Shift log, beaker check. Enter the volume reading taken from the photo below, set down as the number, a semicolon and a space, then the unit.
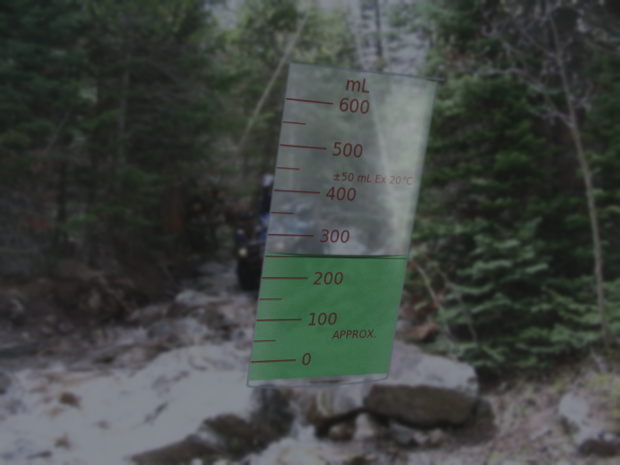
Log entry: 250; mL
